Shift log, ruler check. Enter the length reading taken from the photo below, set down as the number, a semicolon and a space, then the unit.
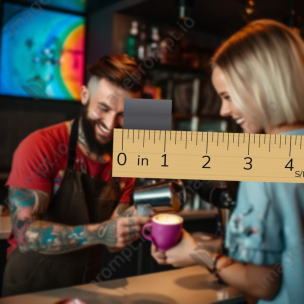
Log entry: 1.125; in
